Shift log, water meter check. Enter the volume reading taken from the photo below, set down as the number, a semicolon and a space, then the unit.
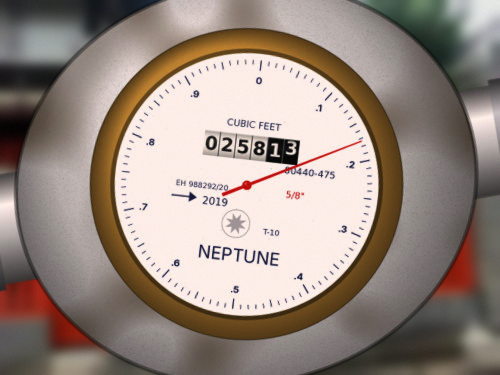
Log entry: 25813.17; ft³
